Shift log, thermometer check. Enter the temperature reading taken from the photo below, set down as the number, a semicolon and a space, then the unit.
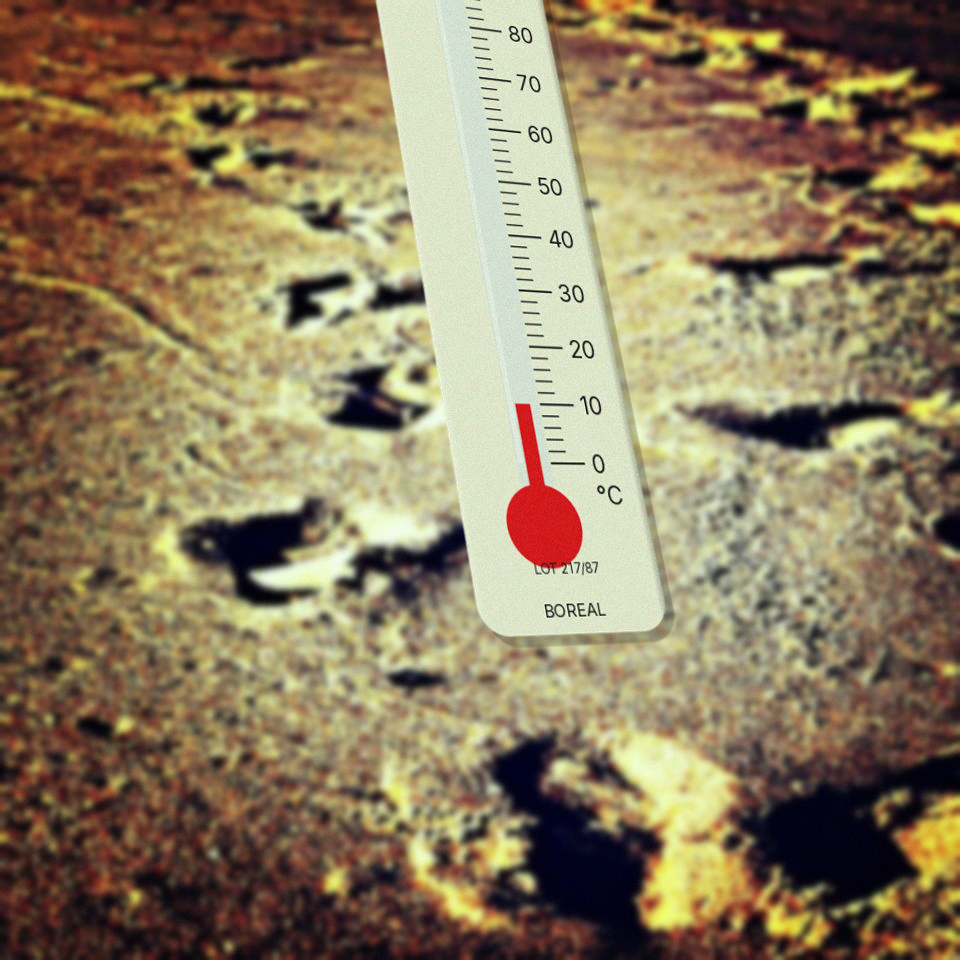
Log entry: 10; °C
